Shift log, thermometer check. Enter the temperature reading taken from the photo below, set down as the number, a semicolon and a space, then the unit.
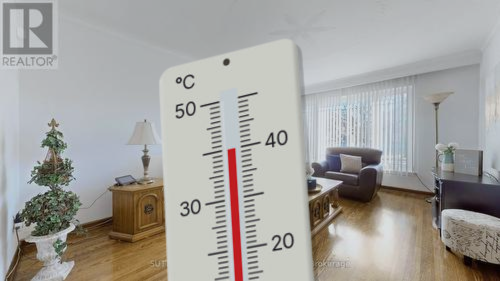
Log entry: 40; °C
